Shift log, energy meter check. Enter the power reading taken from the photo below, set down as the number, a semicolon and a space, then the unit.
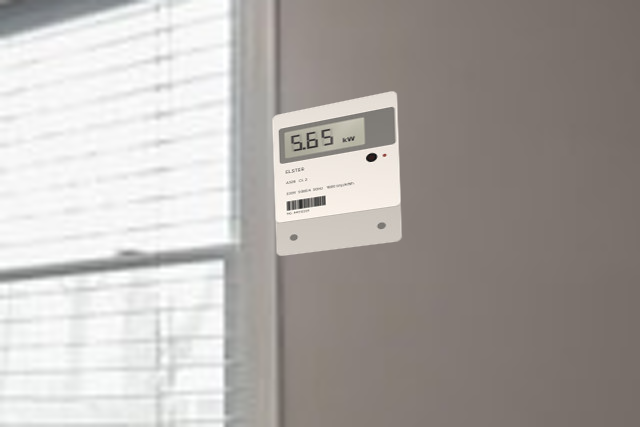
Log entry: 5.65; kW
